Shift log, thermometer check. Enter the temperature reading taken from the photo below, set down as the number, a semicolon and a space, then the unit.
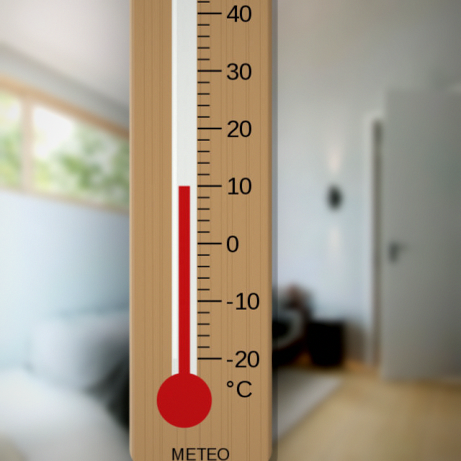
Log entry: 10; °C
